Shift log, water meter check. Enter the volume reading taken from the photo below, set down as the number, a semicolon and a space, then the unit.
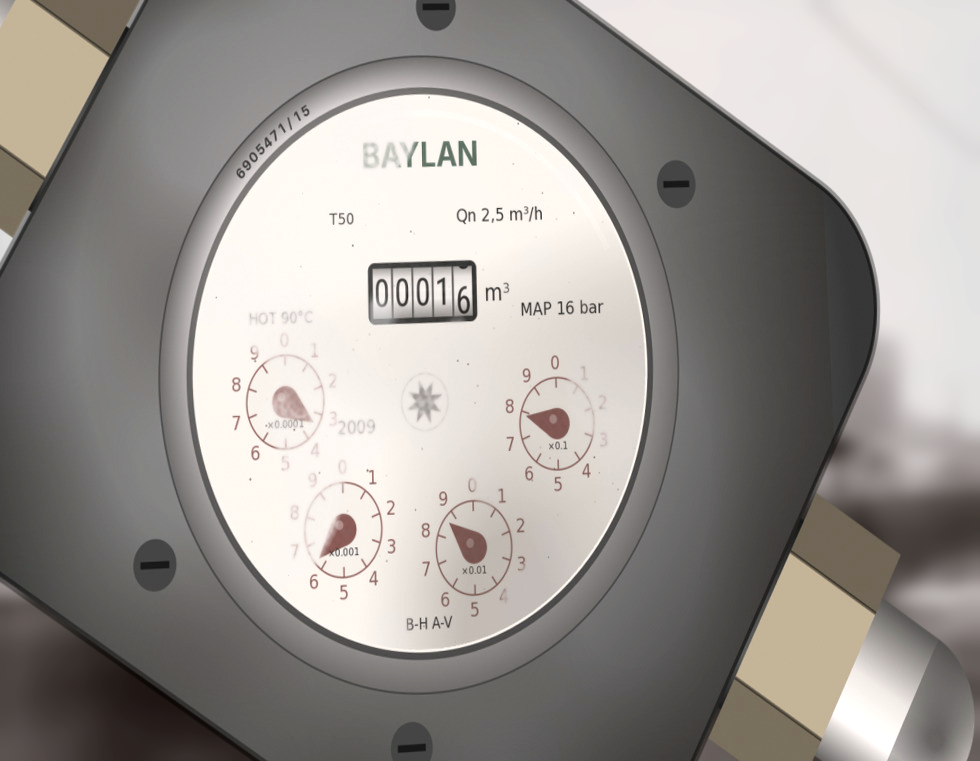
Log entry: 15.7863; m³
